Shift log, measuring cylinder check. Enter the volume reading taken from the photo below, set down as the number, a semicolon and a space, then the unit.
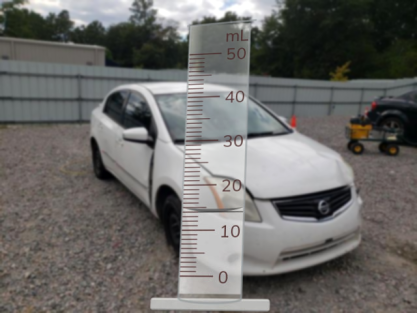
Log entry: 14; mL
